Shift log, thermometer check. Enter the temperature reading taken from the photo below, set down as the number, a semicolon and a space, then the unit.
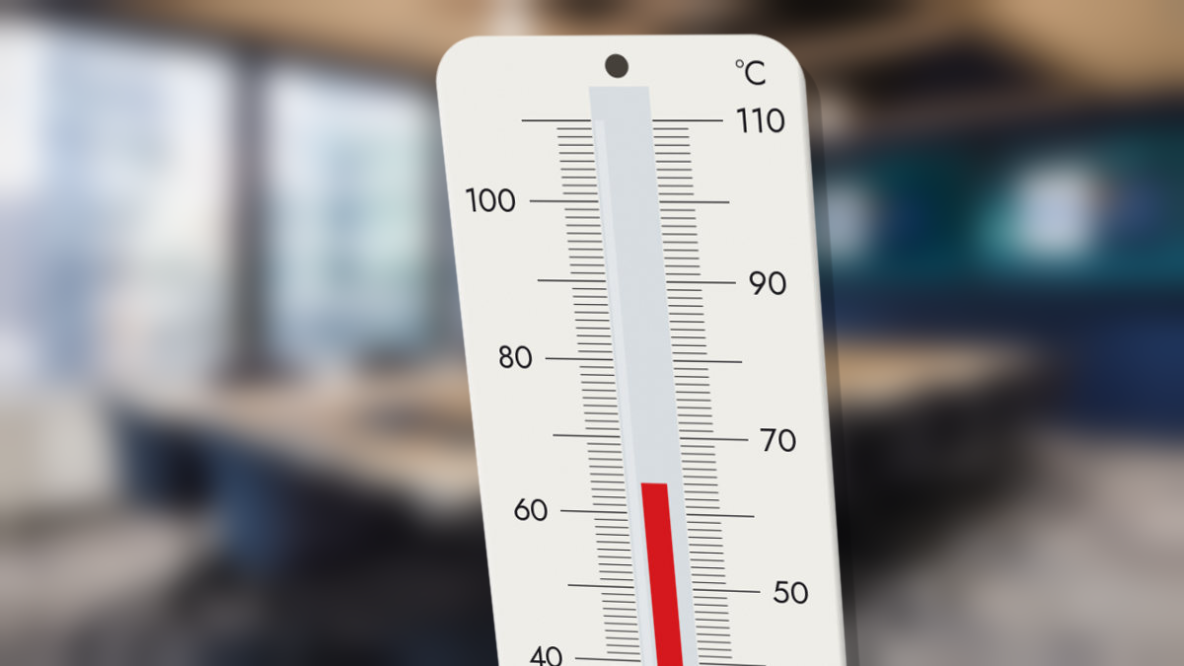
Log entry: 64; °C
